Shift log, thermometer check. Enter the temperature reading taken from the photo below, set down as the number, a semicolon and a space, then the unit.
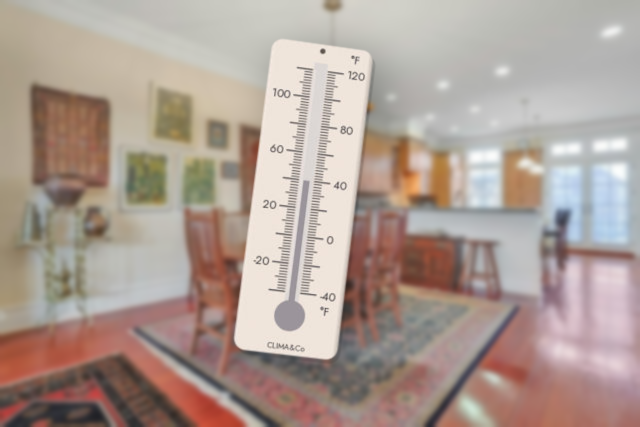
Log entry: 40; °F
